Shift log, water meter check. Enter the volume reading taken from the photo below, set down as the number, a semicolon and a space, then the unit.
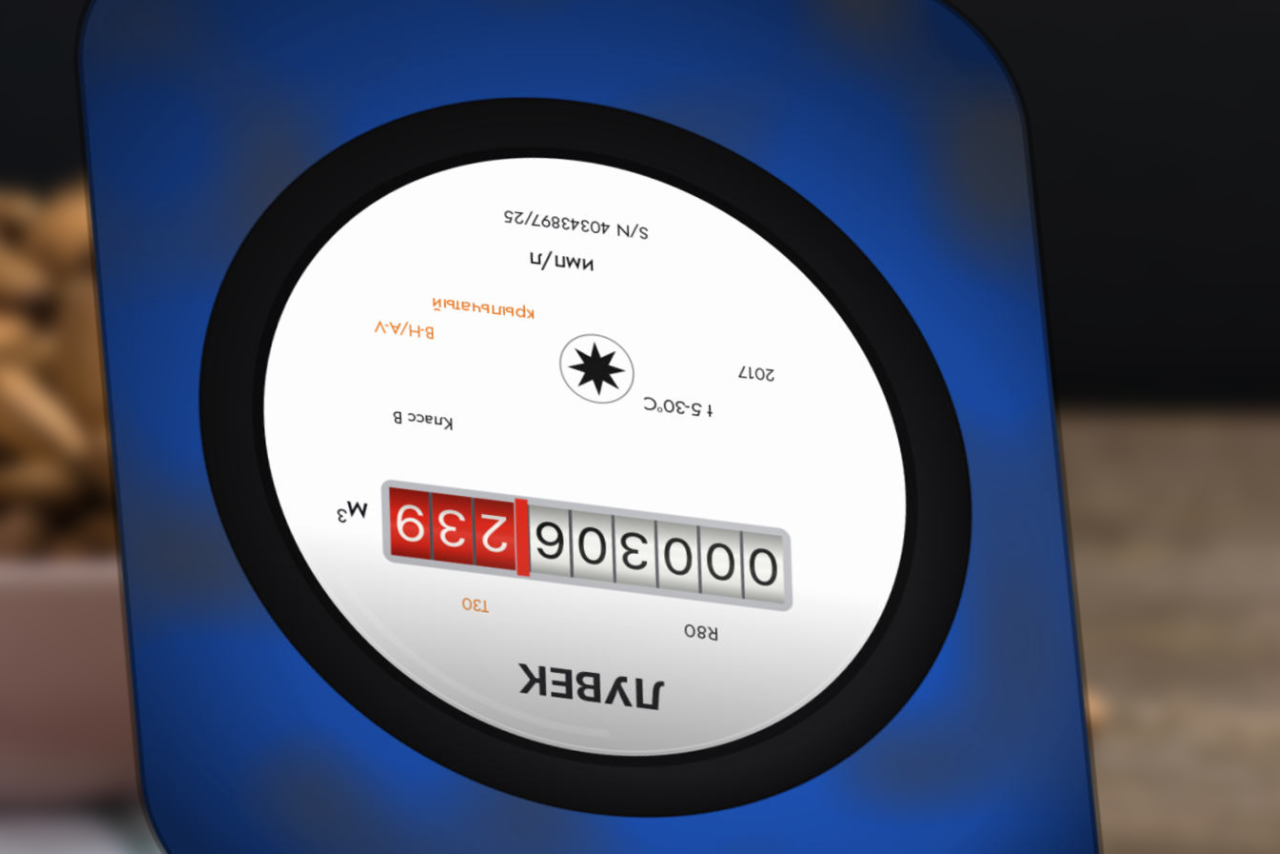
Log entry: 306.239; m³
